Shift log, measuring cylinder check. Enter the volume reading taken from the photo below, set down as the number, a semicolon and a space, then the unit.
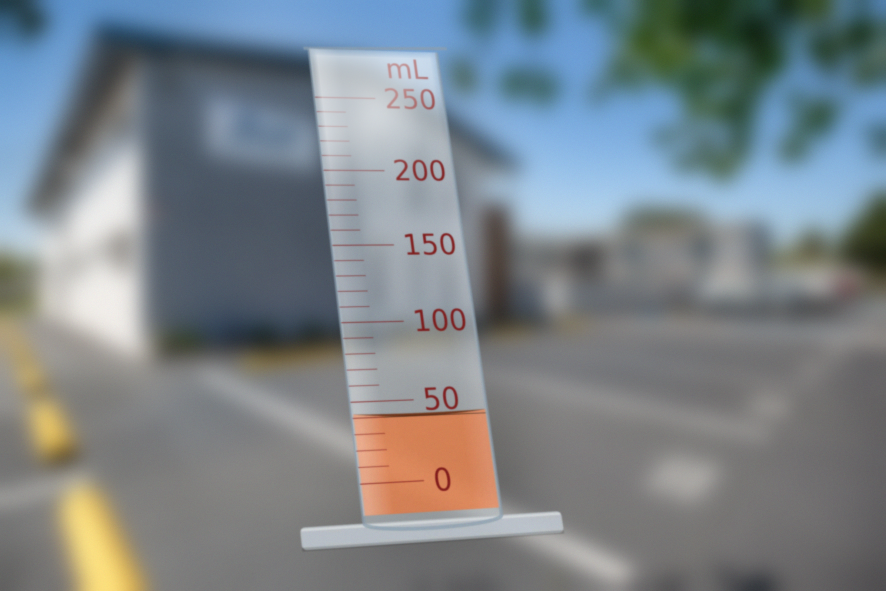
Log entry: 40; mL
